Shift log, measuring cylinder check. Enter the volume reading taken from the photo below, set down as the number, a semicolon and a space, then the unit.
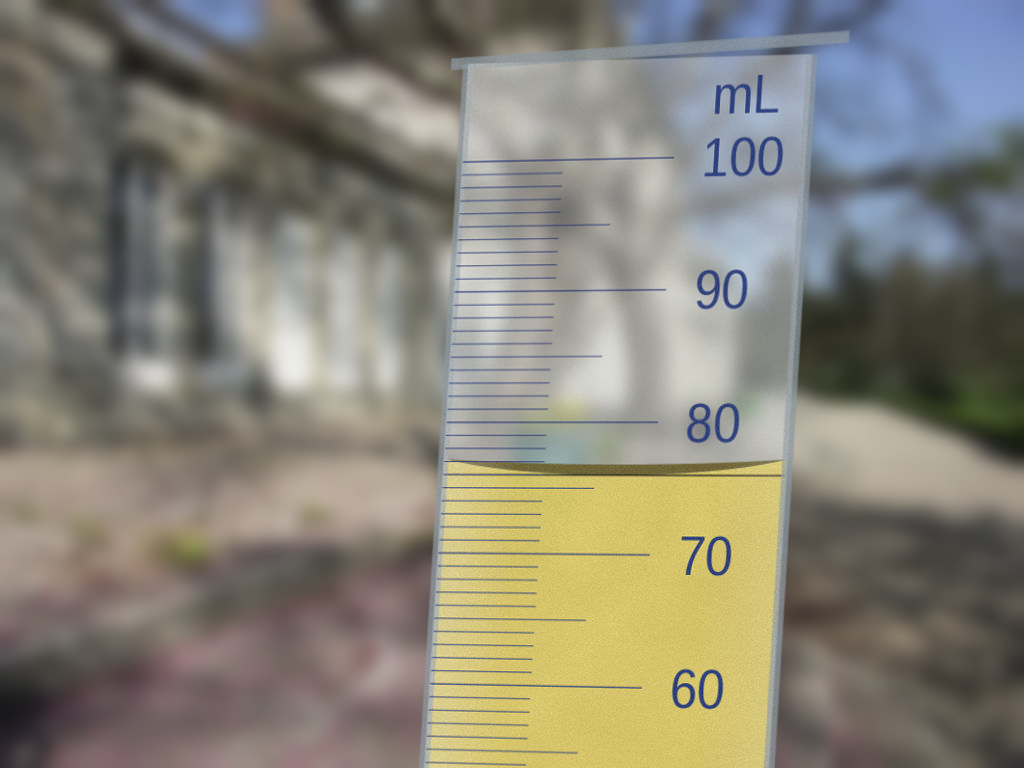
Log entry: 76; mL
